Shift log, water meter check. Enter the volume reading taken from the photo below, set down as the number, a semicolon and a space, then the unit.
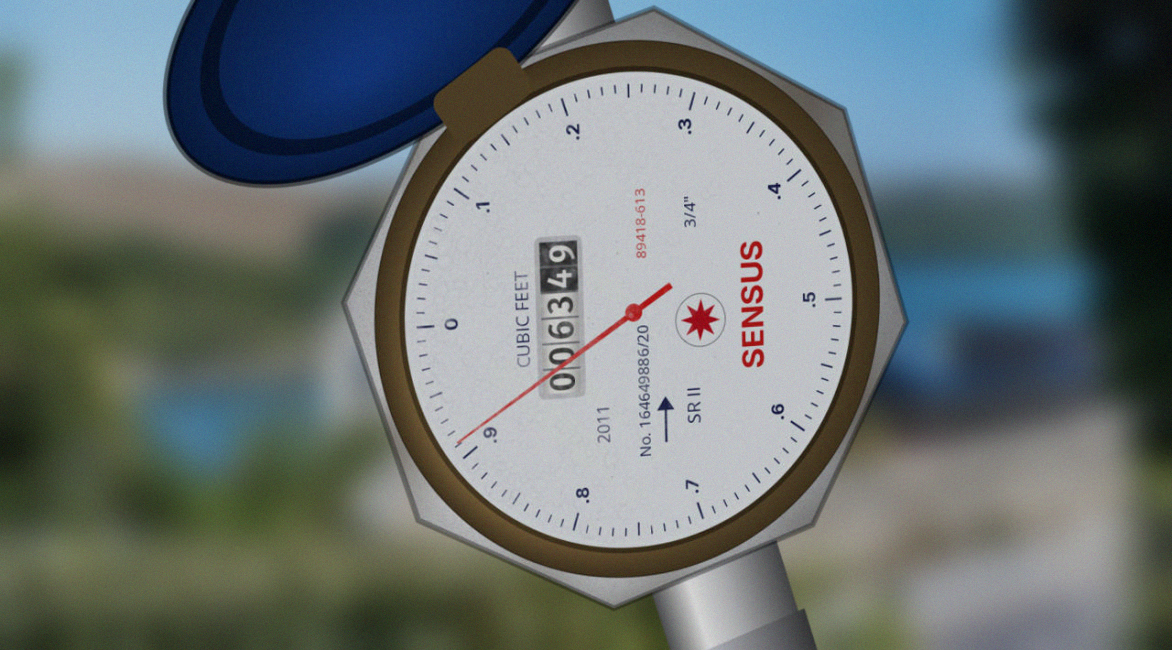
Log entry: 6348.91; ft³
